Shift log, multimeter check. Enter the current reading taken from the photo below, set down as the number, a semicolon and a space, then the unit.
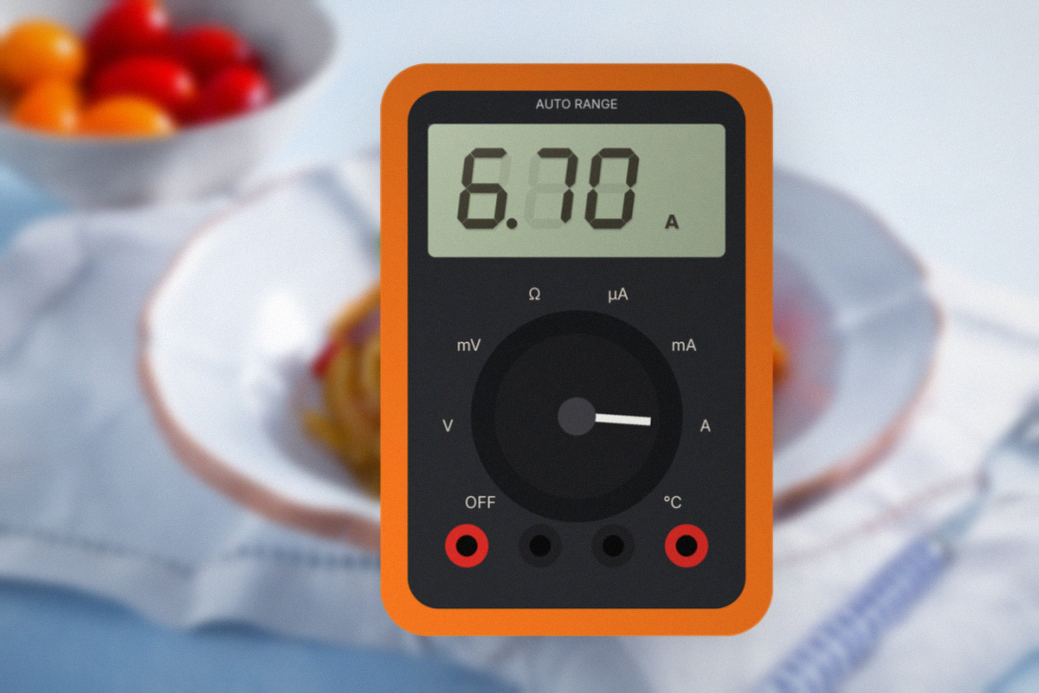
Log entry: 6.70; A
